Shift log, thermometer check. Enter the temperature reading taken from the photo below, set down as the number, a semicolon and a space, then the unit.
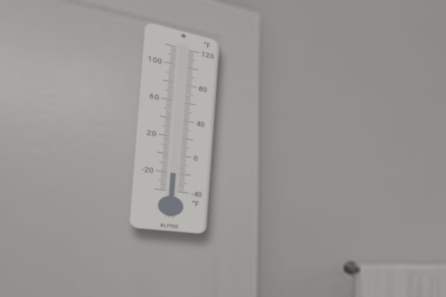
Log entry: -20; °F
